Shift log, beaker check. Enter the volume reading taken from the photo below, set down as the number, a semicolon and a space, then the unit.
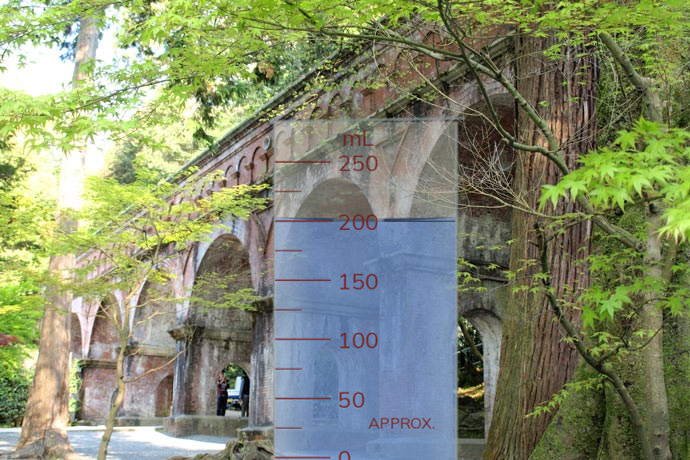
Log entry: 200; mL
